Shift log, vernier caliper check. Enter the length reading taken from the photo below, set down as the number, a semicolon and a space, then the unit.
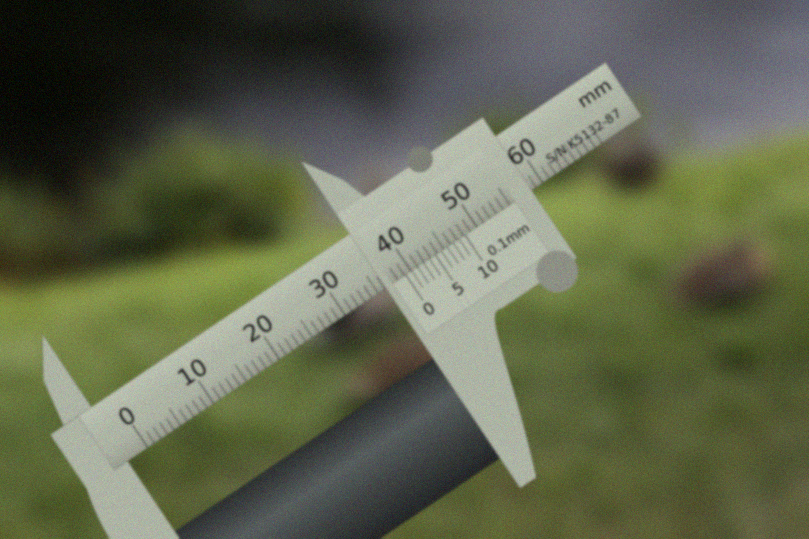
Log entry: 39.2; mm
